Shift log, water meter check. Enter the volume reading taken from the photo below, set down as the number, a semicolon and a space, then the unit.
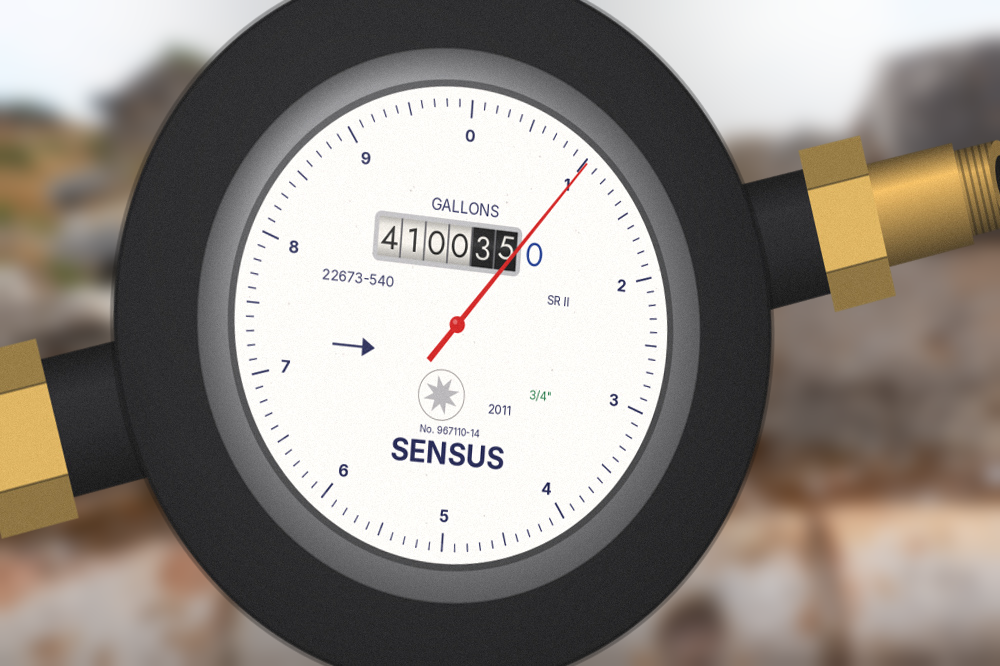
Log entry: 4100351.0; gal
